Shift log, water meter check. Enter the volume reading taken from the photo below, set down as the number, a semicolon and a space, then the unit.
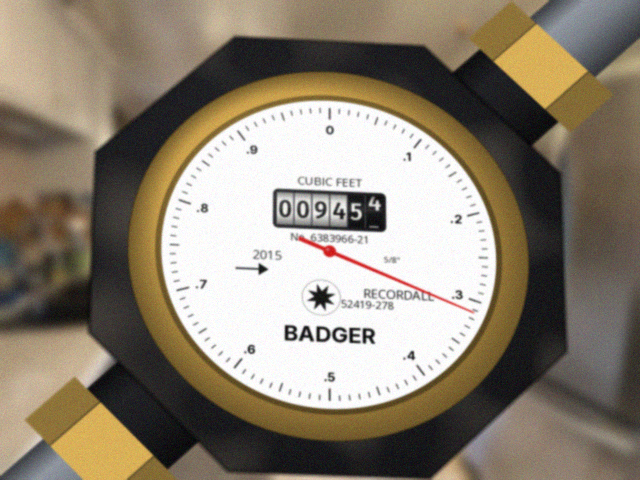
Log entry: 9454.31; ft³
